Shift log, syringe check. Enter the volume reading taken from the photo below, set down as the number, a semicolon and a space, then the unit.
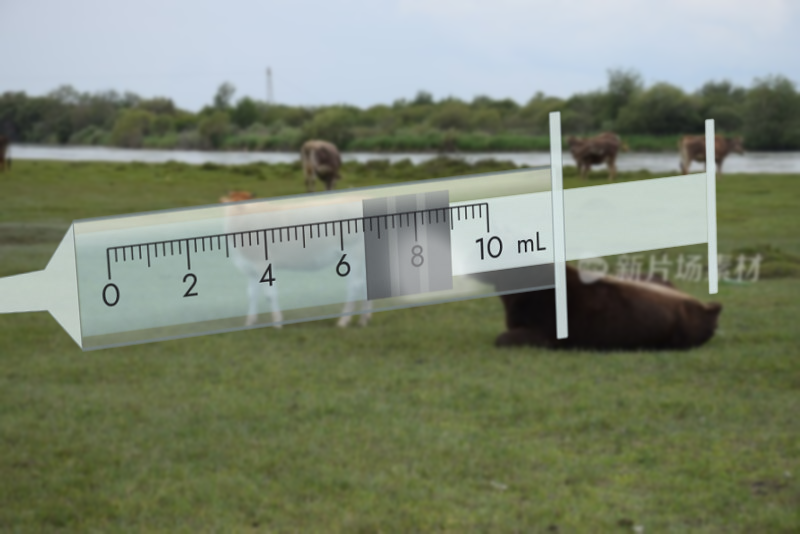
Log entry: 6.6; mL
